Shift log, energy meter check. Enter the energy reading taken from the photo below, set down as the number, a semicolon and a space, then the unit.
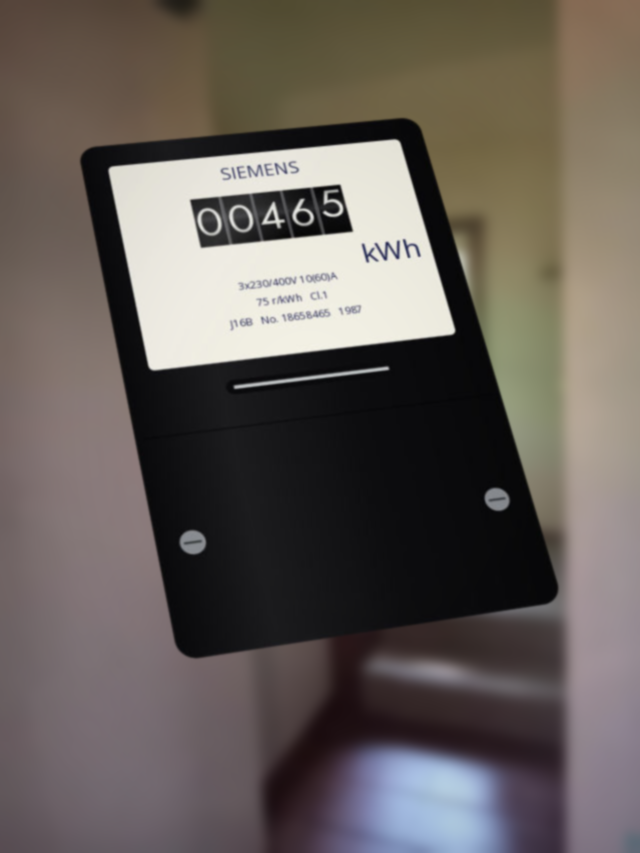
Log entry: 465; kWh
